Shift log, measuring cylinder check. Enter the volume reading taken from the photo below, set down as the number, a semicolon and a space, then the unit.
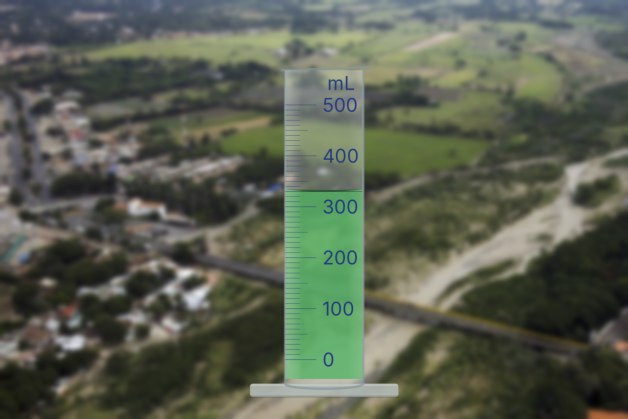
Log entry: 330; mL
